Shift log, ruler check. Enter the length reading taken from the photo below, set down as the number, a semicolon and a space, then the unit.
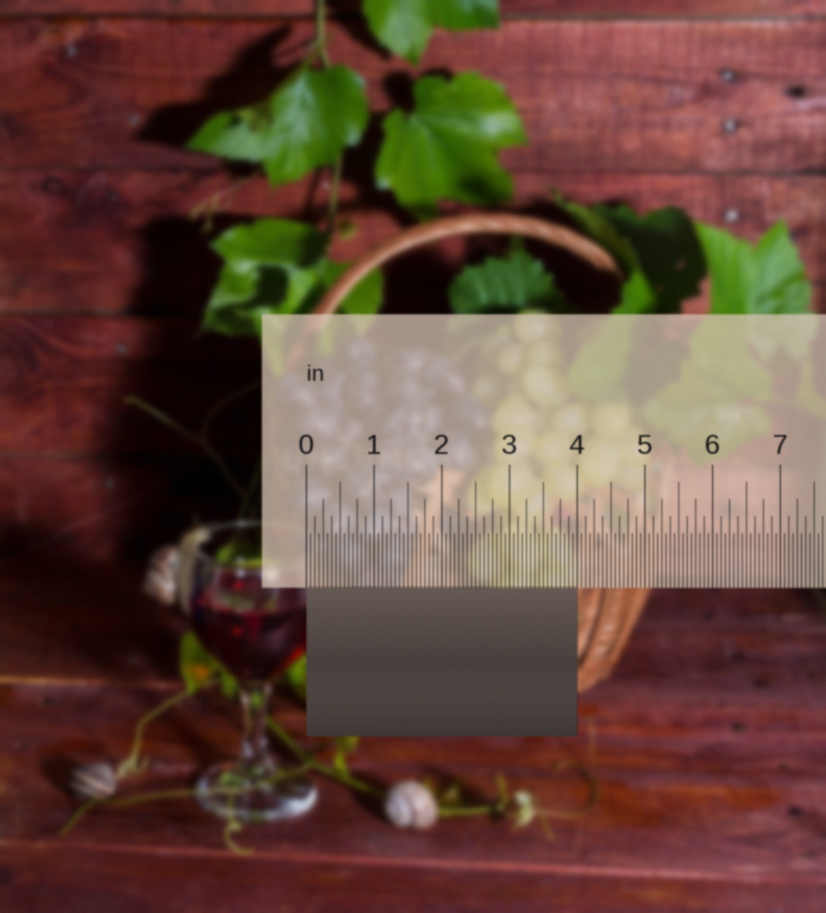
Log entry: 4; in
